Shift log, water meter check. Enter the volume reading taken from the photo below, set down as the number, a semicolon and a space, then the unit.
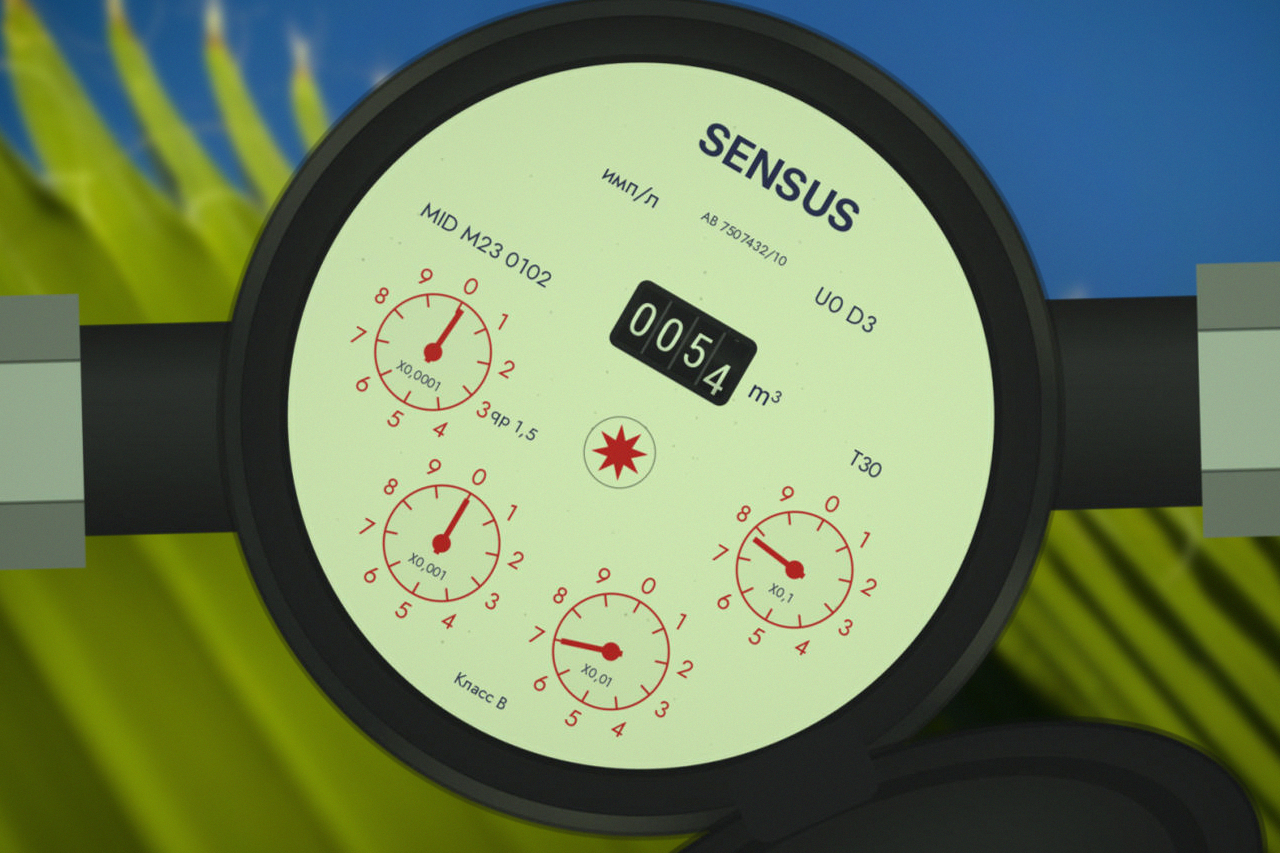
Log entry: 53.7700; m³
